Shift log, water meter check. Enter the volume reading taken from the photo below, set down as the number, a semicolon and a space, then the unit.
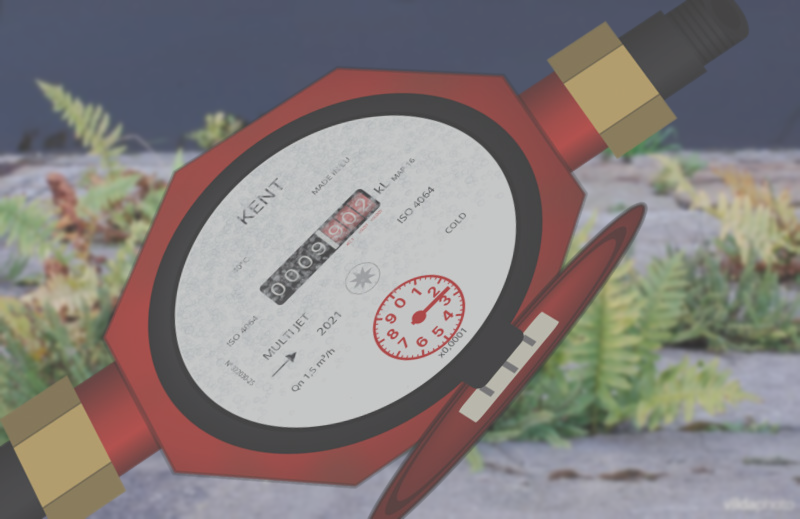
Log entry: 9.9022; kL
